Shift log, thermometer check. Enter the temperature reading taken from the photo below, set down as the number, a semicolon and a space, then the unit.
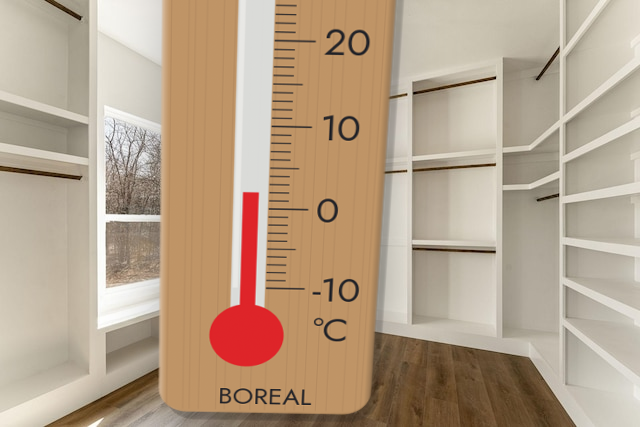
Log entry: 2; °C
